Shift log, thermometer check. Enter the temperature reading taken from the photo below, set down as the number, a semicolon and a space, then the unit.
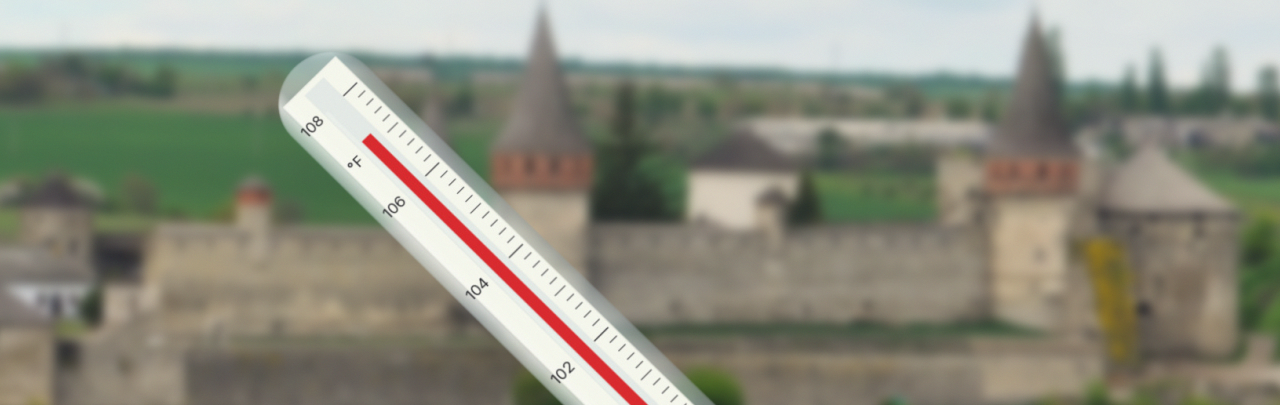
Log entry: 107.2; °F
